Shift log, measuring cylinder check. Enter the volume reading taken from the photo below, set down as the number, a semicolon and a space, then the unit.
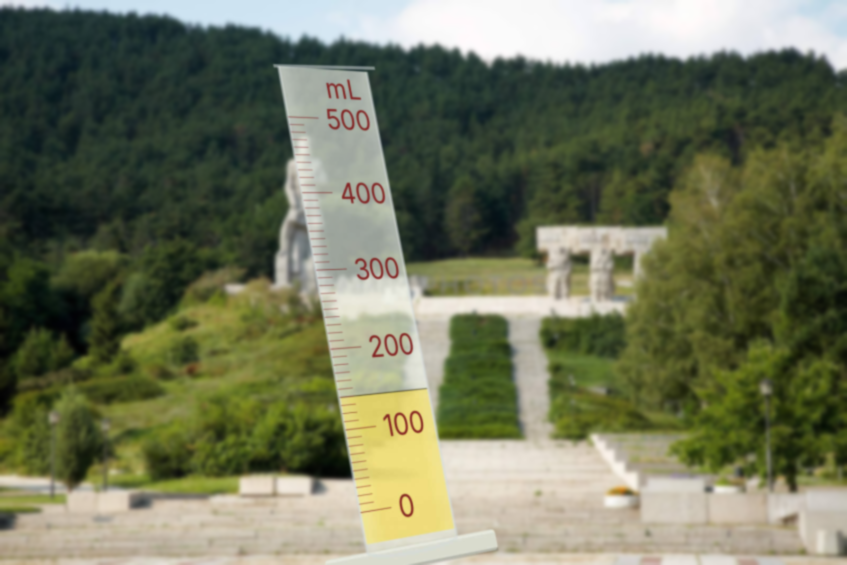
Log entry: 140; mL
